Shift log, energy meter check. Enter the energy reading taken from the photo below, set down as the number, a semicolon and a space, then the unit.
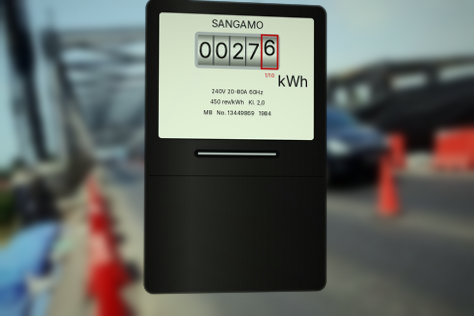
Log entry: 27.6; kWh
